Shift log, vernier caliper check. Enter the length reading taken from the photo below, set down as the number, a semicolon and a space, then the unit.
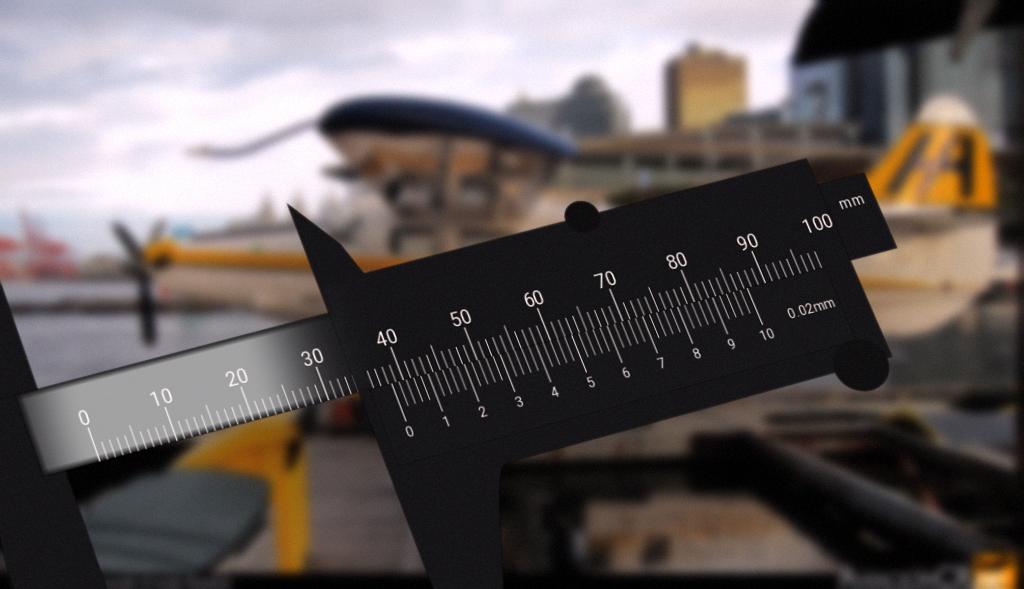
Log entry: 38.4; mm
